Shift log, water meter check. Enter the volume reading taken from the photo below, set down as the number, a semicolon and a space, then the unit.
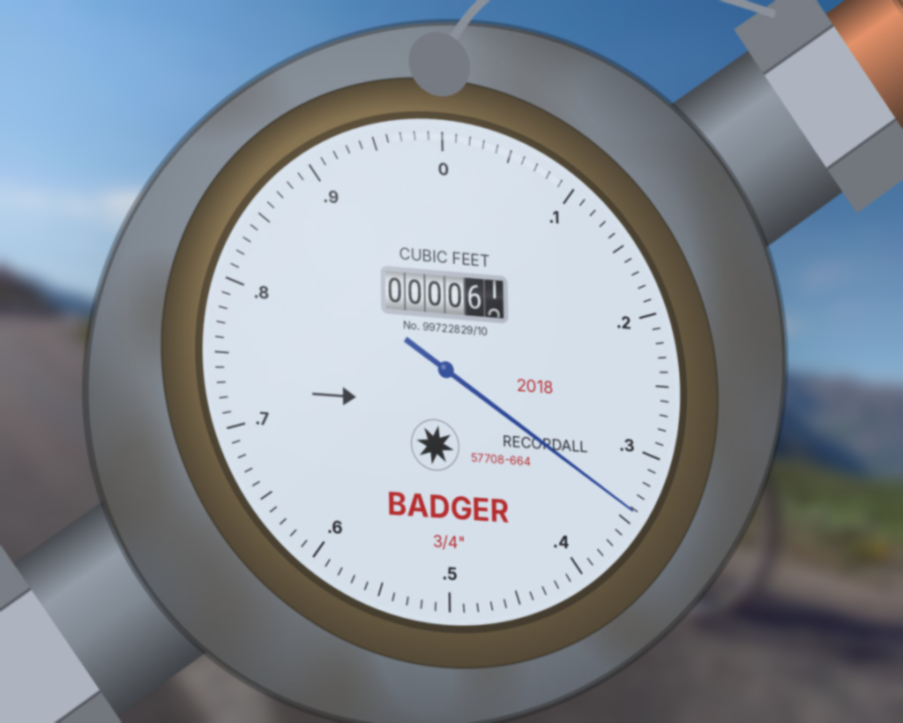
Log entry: 61.34; ft³
